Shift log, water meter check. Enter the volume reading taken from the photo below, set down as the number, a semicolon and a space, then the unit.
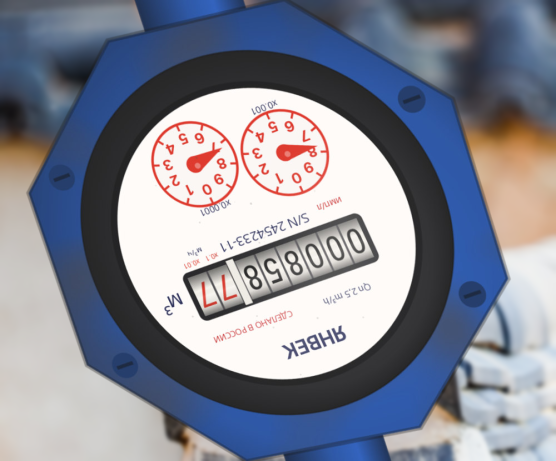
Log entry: 858.7777; m³
